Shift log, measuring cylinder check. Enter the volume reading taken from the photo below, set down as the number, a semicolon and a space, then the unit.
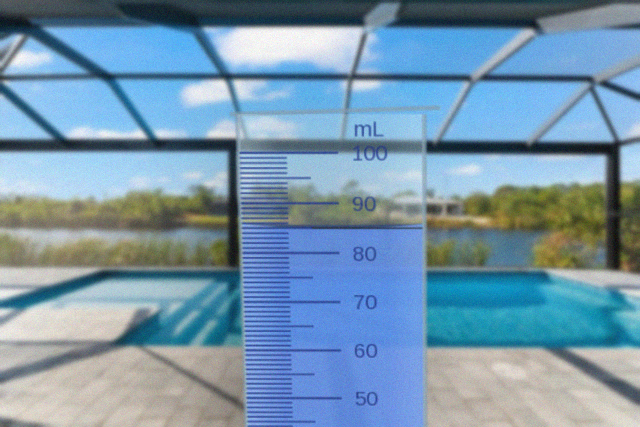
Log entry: 85; mL
